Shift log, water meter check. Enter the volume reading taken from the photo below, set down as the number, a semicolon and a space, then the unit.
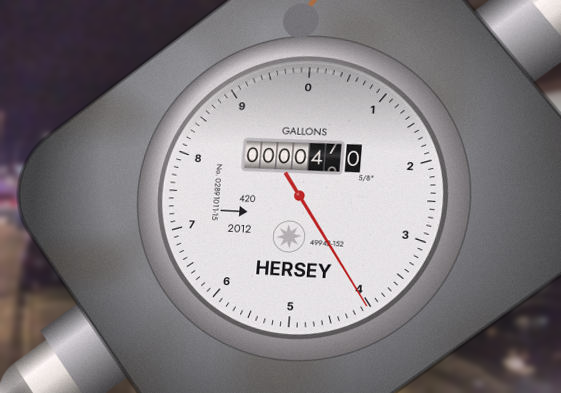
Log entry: 474.0; gal
